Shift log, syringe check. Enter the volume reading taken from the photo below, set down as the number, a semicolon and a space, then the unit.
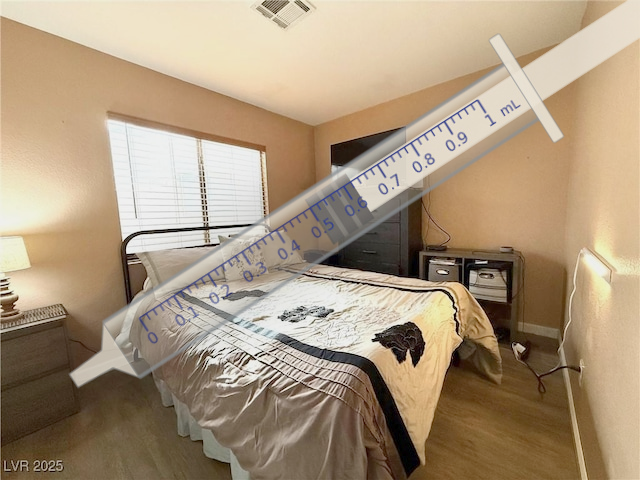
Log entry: 0.5; mL
